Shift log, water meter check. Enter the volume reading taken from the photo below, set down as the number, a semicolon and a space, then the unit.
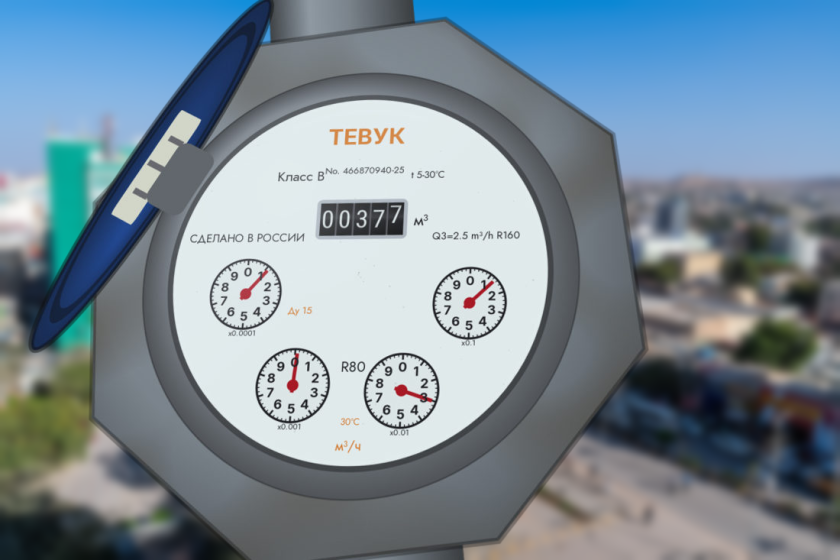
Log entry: 377.1301; m³
